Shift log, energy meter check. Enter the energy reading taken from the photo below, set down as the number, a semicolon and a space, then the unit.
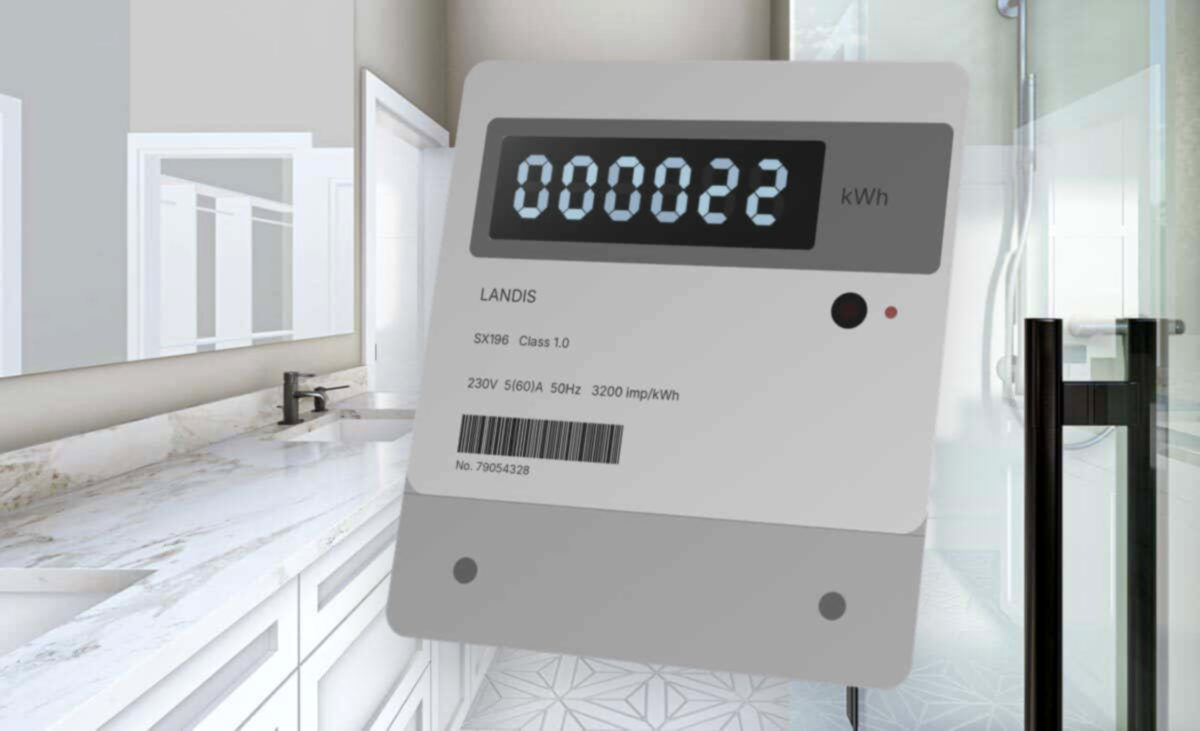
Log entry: 22; kWh
